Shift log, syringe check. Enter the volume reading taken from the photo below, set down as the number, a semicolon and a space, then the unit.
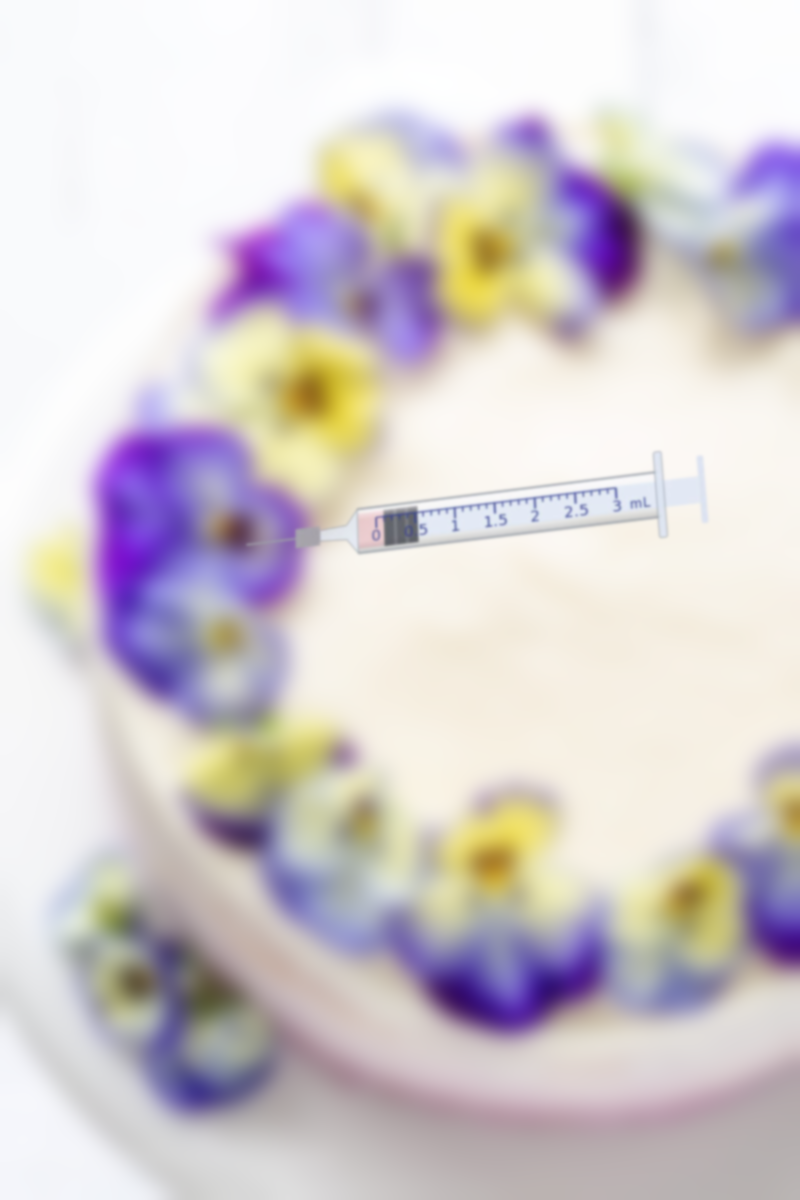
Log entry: 0.1; mL
